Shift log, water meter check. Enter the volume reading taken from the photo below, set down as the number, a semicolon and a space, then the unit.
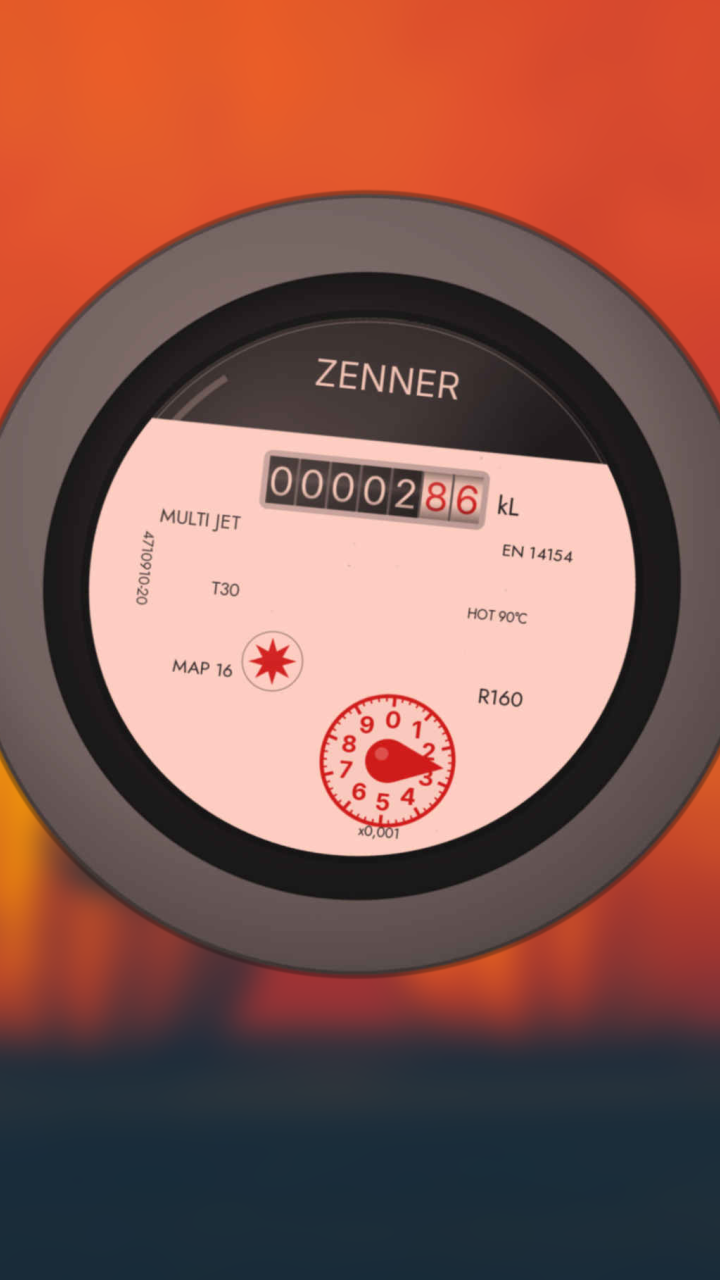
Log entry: 2.862; kL
